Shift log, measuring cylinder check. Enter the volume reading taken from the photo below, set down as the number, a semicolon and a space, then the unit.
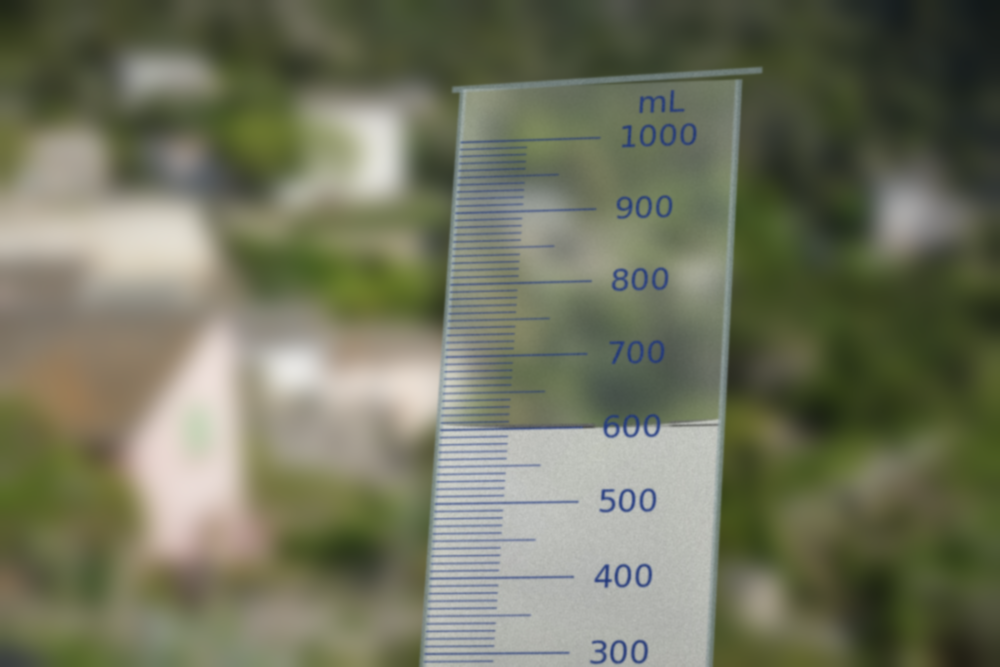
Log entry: 600; mL
